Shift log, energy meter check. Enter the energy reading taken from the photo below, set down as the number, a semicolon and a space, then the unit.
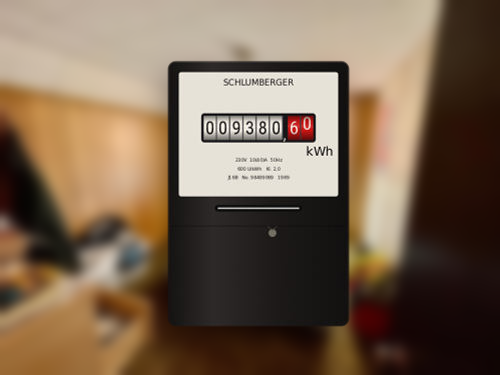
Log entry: 9380.60; kWh
